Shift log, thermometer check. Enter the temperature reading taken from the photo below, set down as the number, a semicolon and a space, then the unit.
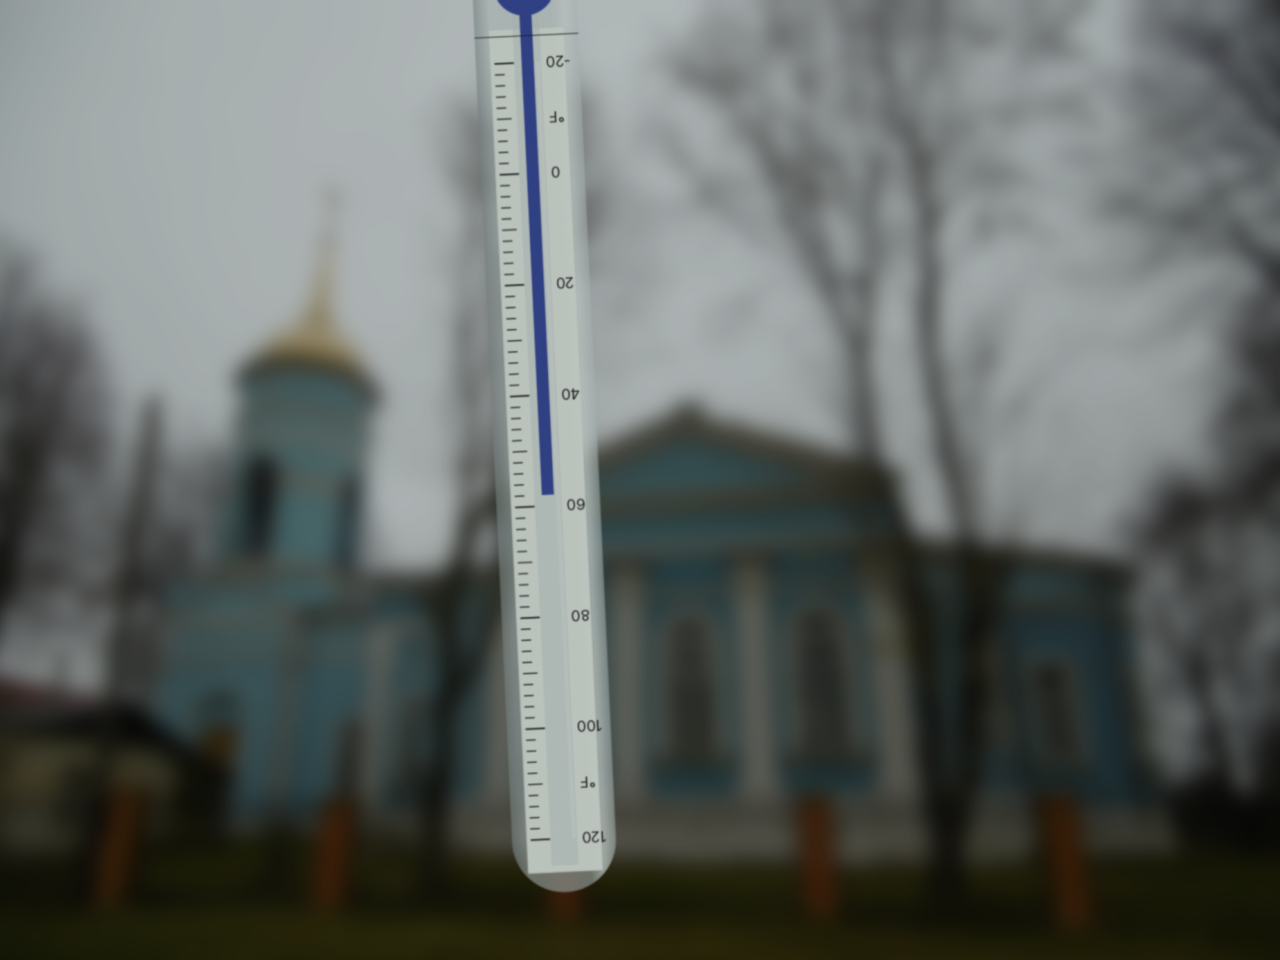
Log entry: 58; °F
